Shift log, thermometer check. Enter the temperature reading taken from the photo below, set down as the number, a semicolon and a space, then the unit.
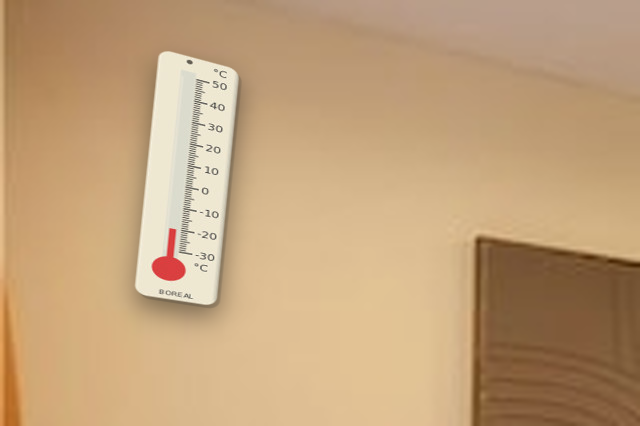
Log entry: -20; °C
